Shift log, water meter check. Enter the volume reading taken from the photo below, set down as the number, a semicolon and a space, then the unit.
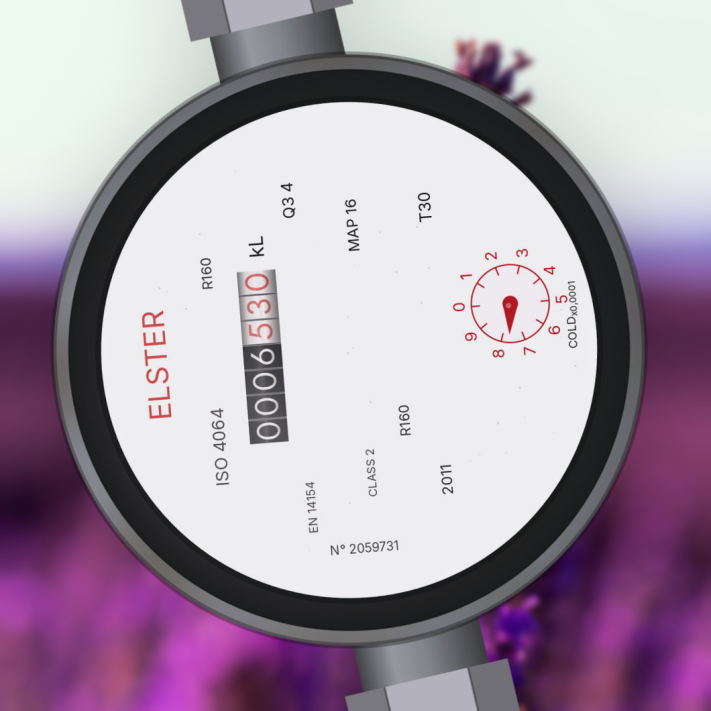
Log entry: 6.5307; kL
